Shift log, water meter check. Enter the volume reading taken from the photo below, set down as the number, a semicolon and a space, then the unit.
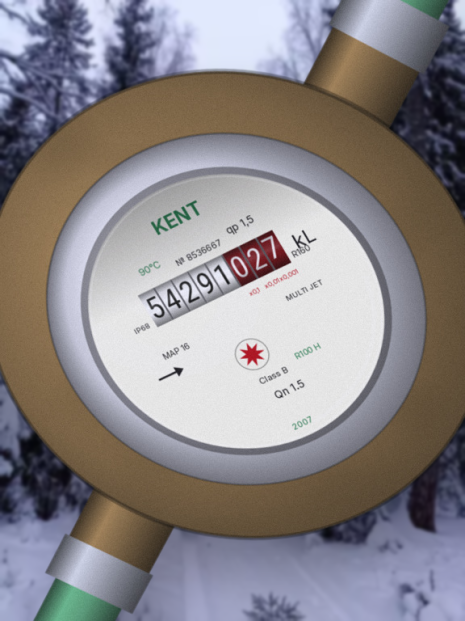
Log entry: 54291.027; kL
